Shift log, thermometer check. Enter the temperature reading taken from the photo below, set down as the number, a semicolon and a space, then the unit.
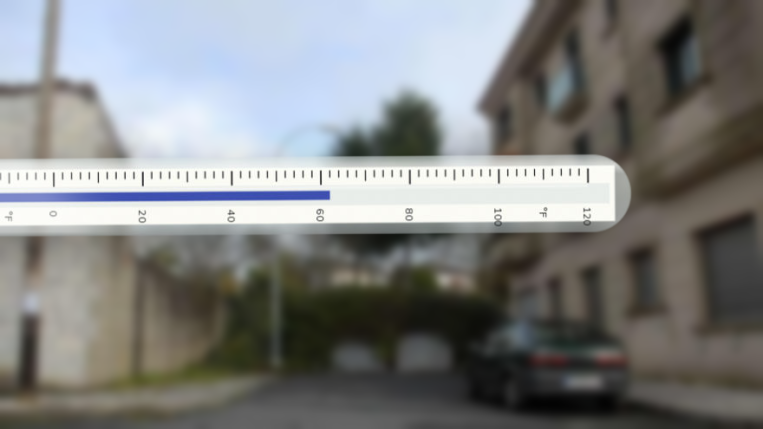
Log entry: 62; °F
